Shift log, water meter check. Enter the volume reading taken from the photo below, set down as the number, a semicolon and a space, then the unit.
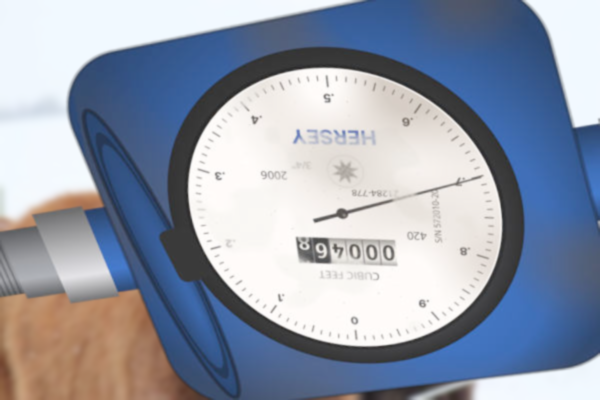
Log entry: 467.70; ft³
